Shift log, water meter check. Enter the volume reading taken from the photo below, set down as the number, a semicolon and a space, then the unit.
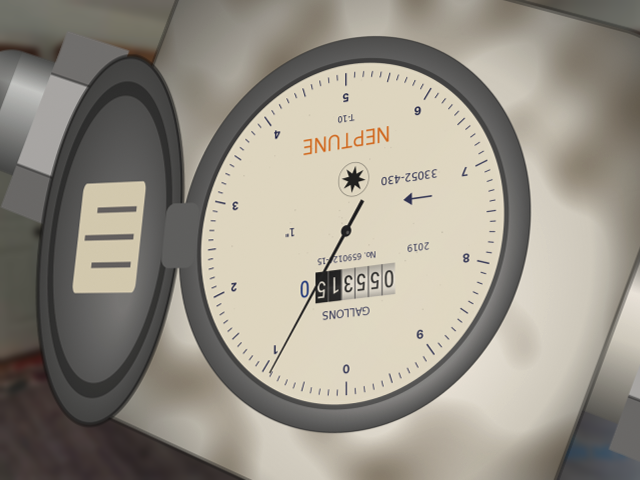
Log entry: 553150.9; gal
